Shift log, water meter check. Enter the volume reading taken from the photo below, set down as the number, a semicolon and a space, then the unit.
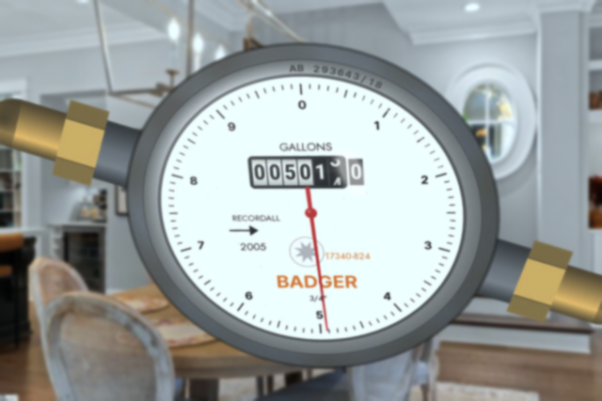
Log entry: 50134.9; gal
